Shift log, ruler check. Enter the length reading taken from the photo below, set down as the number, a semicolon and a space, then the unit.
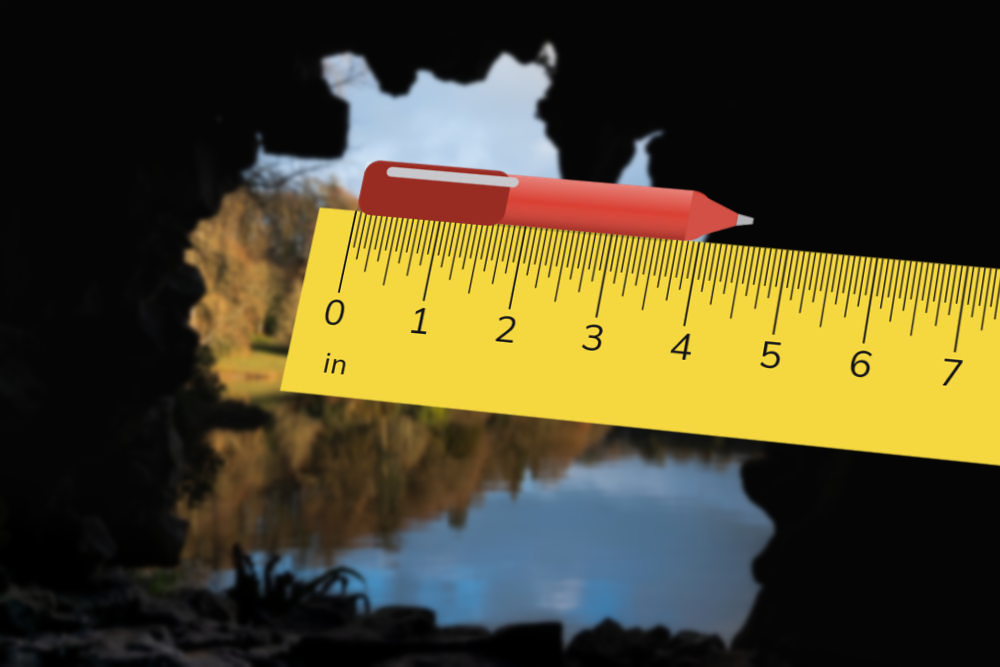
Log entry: 4.5625; in
